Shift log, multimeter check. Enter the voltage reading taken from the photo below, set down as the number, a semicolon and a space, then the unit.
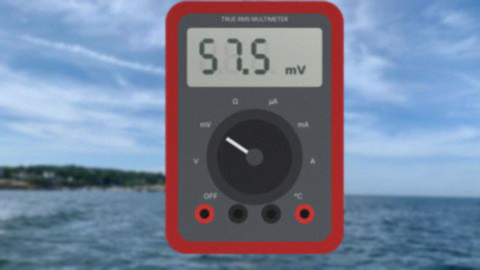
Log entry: 57.5; mV
